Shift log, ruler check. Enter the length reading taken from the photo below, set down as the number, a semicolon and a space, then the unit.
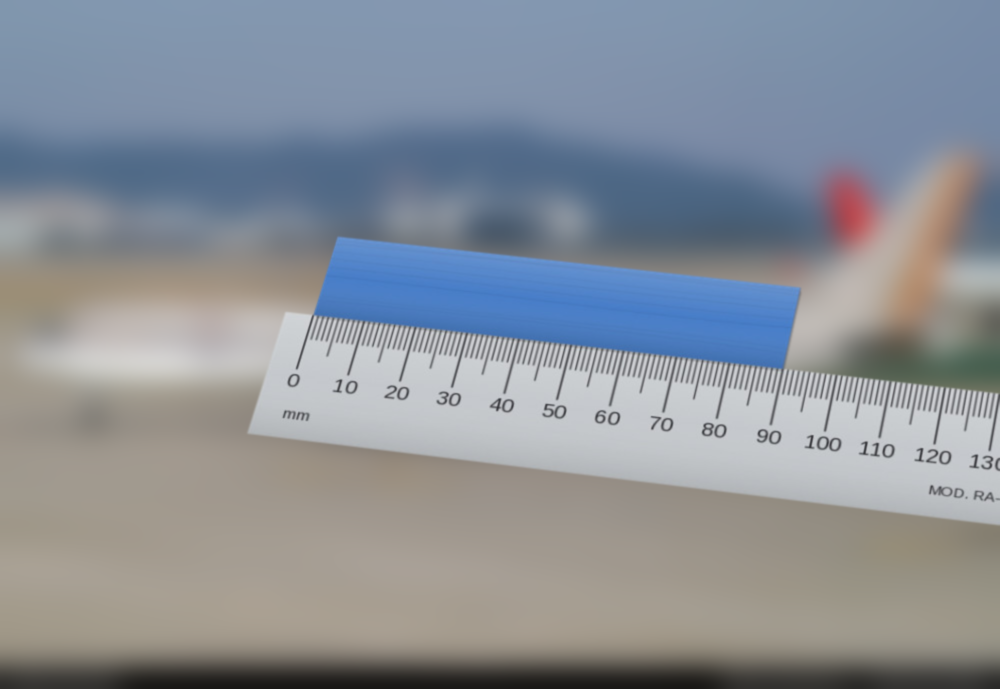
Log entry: 90; mm
